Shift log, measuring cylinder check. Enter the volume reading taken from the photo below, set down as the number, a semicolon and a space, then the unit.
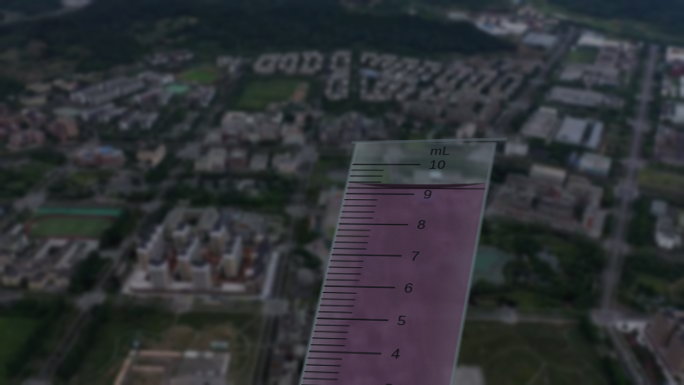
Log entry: 9.2; mL
